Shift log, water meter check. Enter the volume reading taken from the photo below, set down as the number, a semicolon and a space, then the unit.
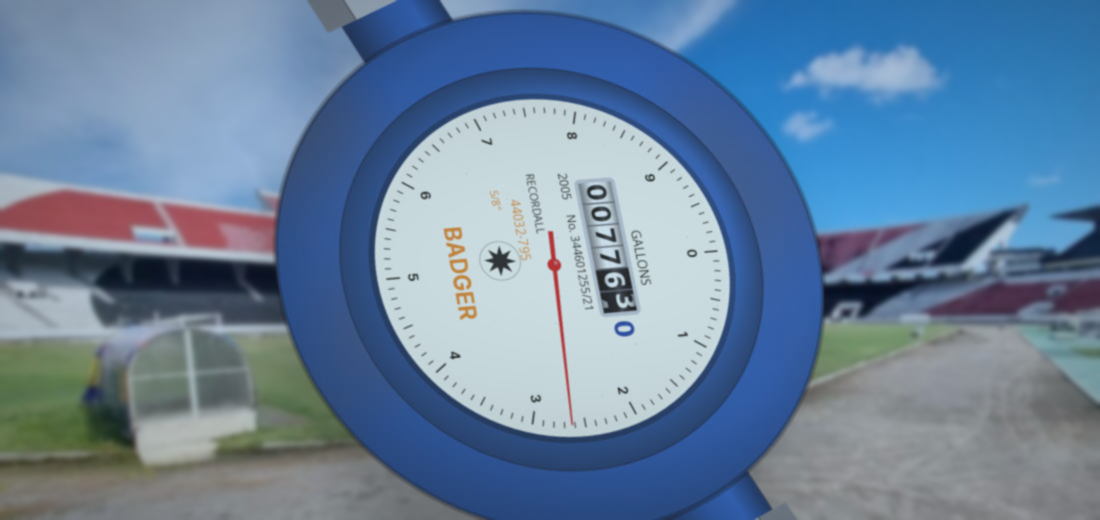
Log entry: 77632.6; gal
